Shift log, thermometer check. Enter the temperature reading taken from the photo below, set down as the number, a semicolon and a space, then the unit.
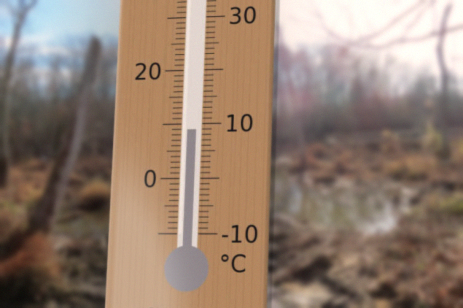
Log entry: 9; °C
